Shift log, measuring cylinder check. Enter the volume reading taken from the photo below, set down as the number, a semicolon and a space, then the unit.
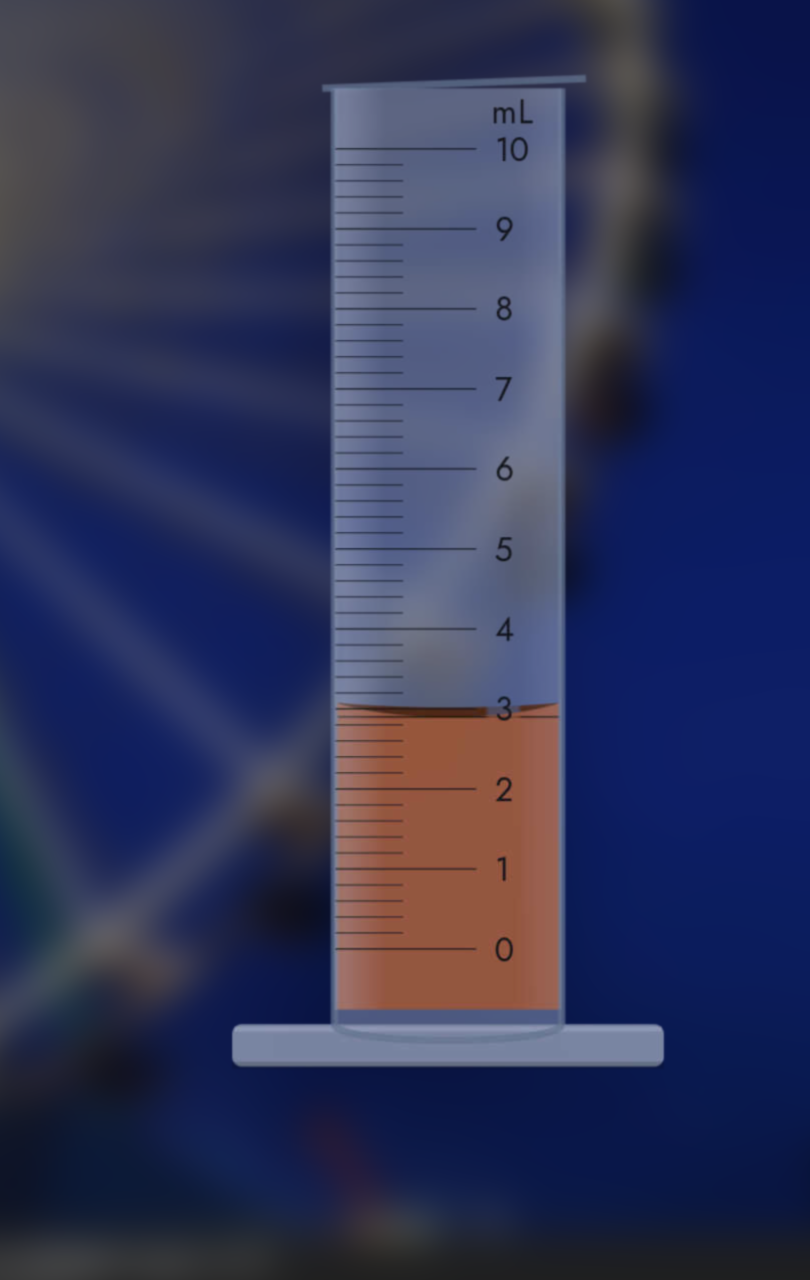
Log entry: 2.9; mL
